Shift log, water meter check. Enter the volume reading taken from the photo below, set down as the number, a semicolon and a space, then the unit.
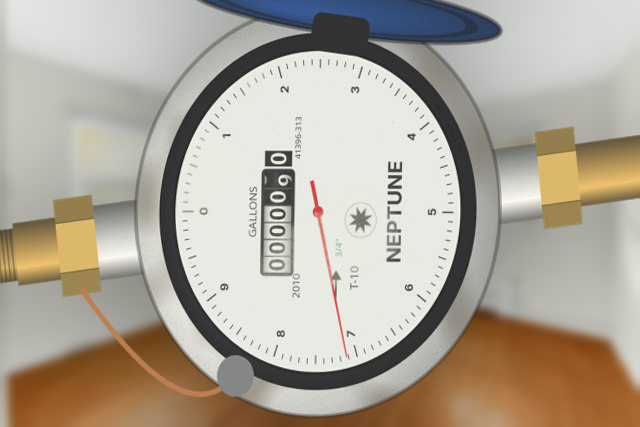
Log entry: 87.1; gal
